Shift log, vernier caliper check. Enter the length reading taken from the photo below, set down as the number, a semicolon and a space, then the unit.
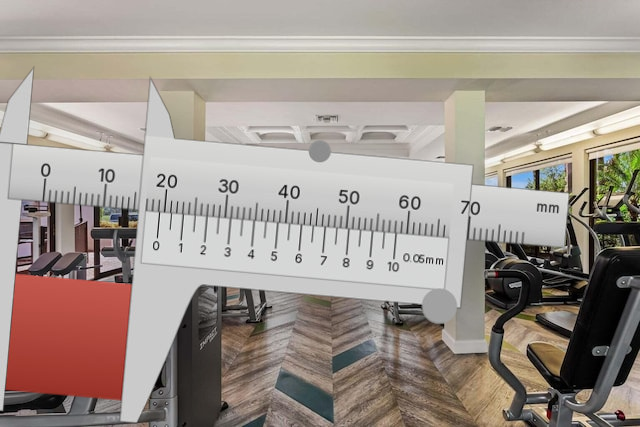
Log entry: 19.2; mm
